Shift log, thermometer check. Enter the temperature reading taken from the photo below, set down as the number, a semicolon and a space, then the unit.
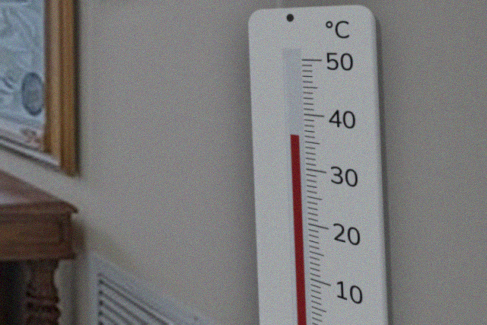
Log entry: 36; °C
